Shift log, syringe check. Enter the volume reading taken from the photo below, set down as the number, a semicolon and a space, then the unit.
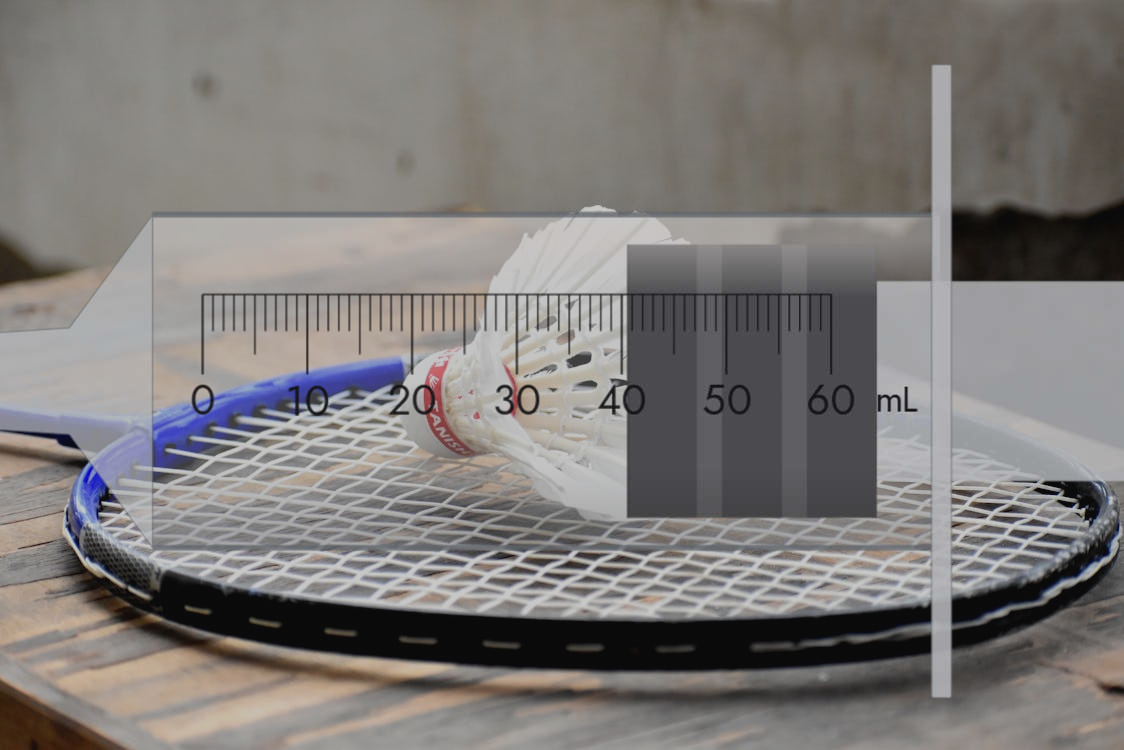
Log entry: 40.5; mL
